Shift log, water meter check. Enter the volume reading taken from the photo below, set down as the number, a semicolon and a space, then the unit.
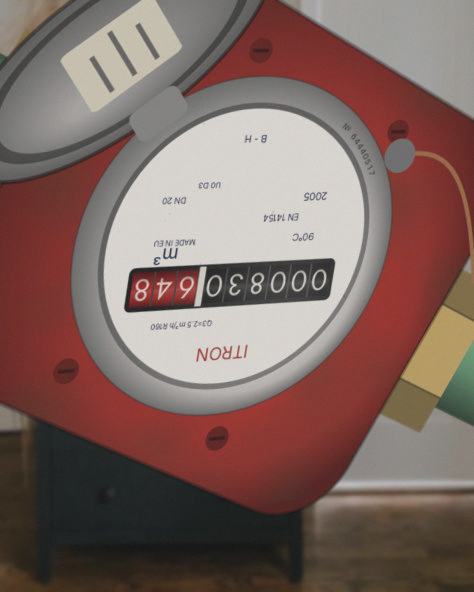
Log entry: 830.648; m³
